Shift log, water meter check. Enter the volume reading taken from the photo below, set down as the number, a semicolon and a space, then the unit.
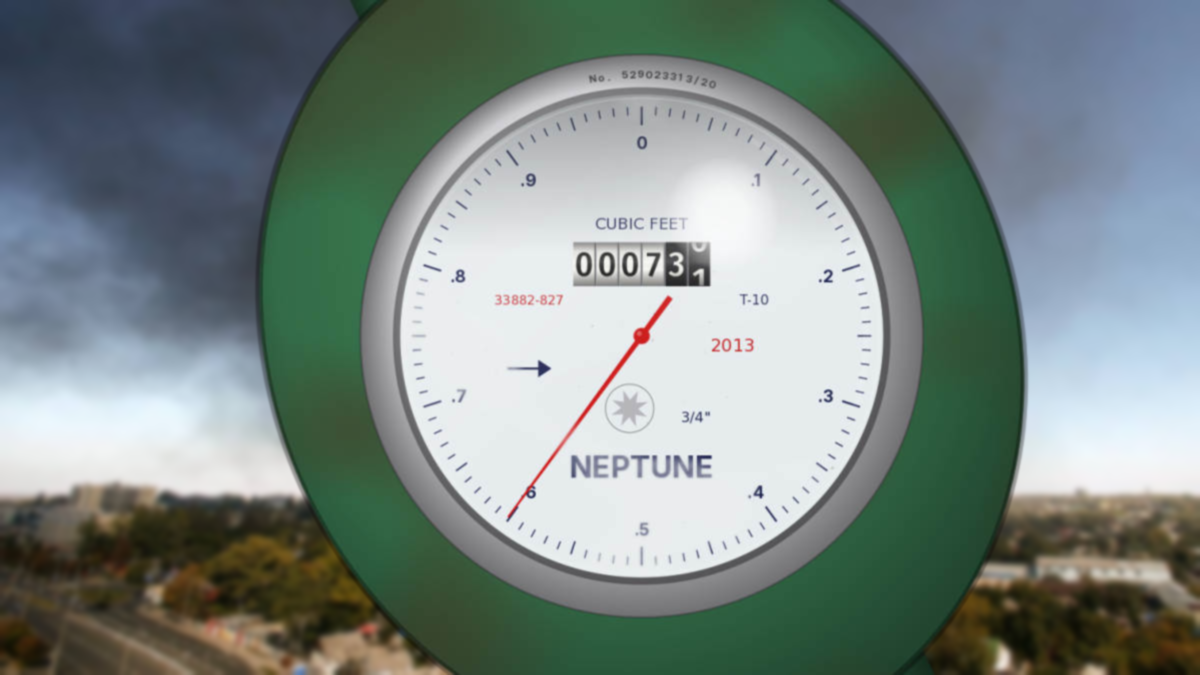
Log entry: 730.60; ft³
